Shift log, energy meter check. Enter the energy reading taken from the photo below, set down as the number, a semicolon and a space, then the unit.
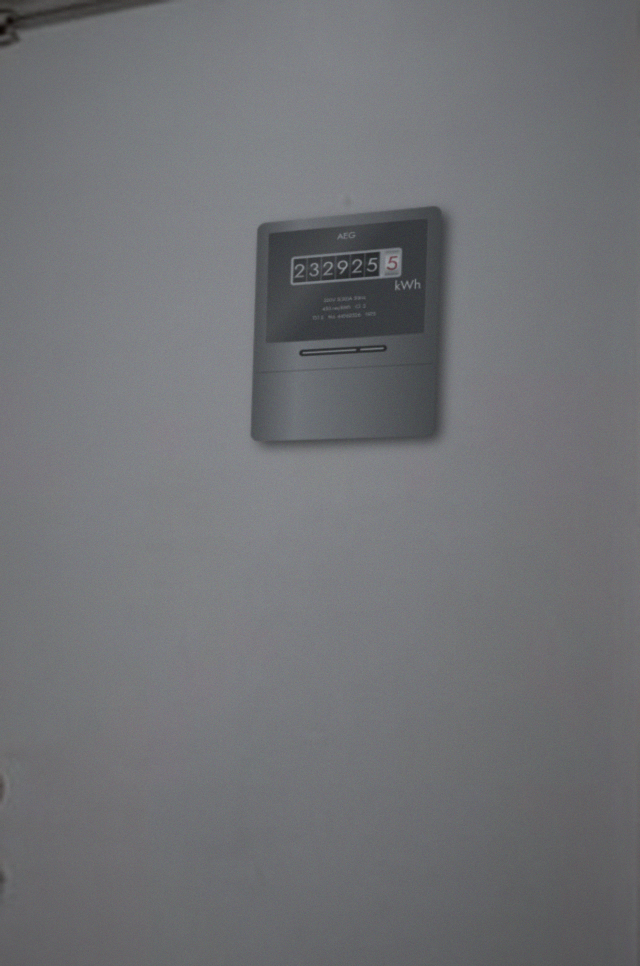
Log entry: 232925.5; kWh
